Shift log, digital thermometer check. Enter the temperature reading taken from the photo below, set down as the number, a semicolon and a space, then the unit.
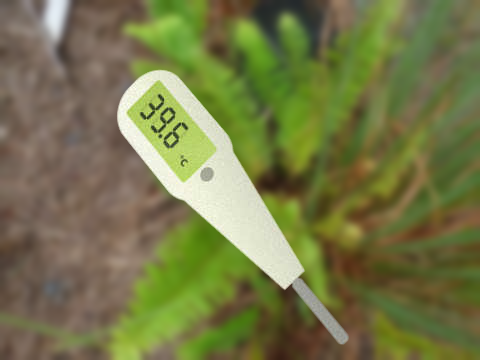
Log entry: 39.6; °C
